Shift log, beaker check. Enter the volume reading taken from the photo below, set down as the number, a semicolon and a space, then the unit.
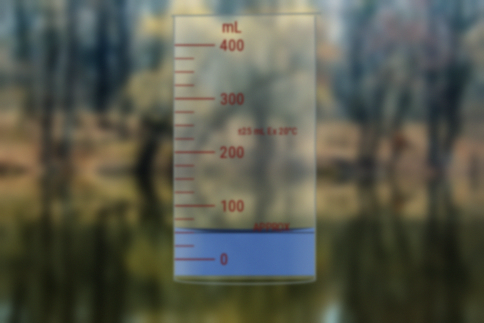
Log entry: 50; mL
